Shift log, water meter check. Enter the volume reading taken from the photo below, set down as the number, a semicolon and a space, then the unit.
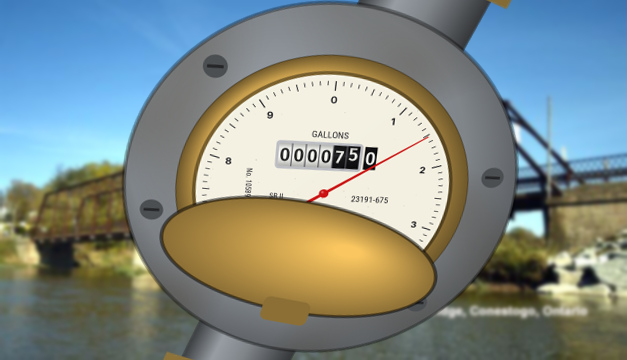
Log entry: 751.5; gal
